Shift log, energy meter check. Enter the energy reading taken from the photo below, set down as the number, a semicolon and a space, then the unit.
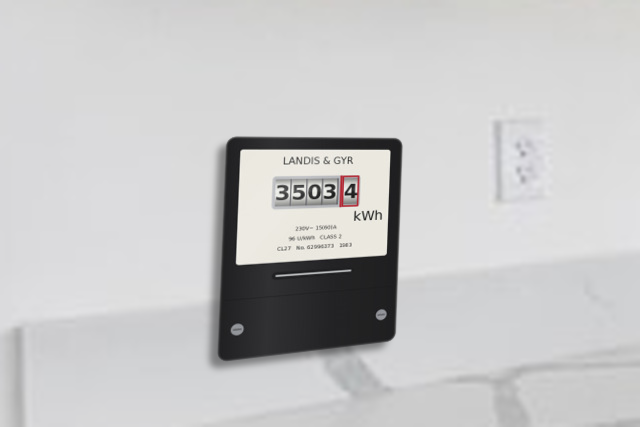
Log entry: 3503.4; kWh
